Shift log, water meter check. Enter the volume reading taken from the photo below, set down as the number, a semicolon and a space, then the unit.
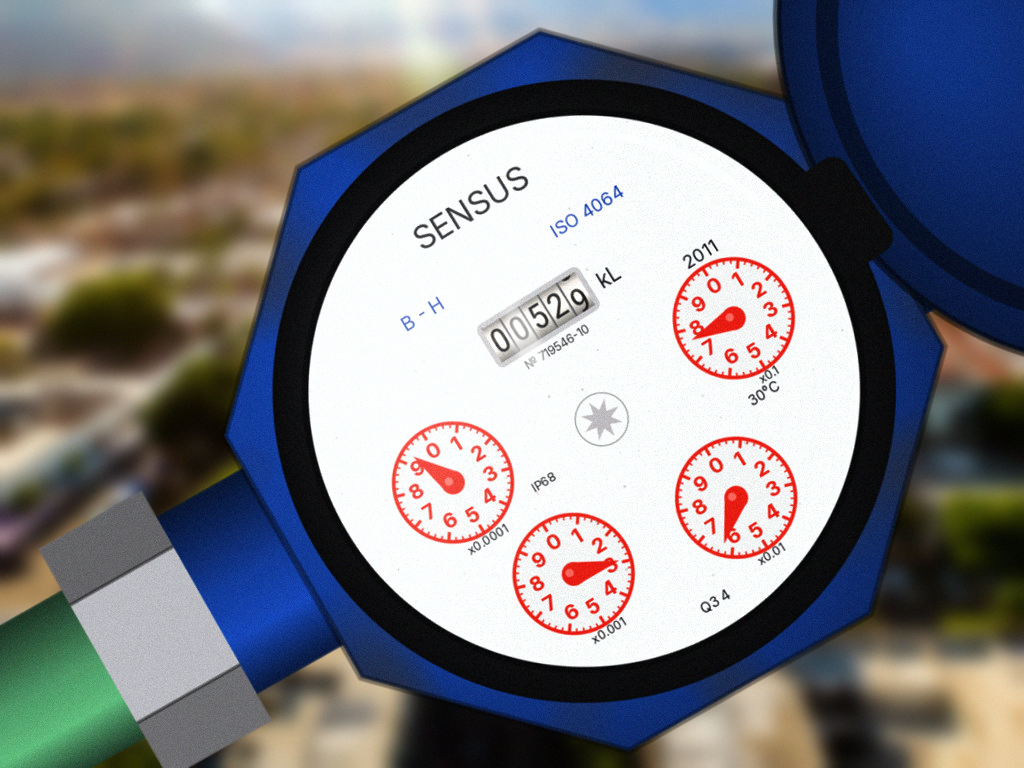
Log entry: 528.7629; kL
